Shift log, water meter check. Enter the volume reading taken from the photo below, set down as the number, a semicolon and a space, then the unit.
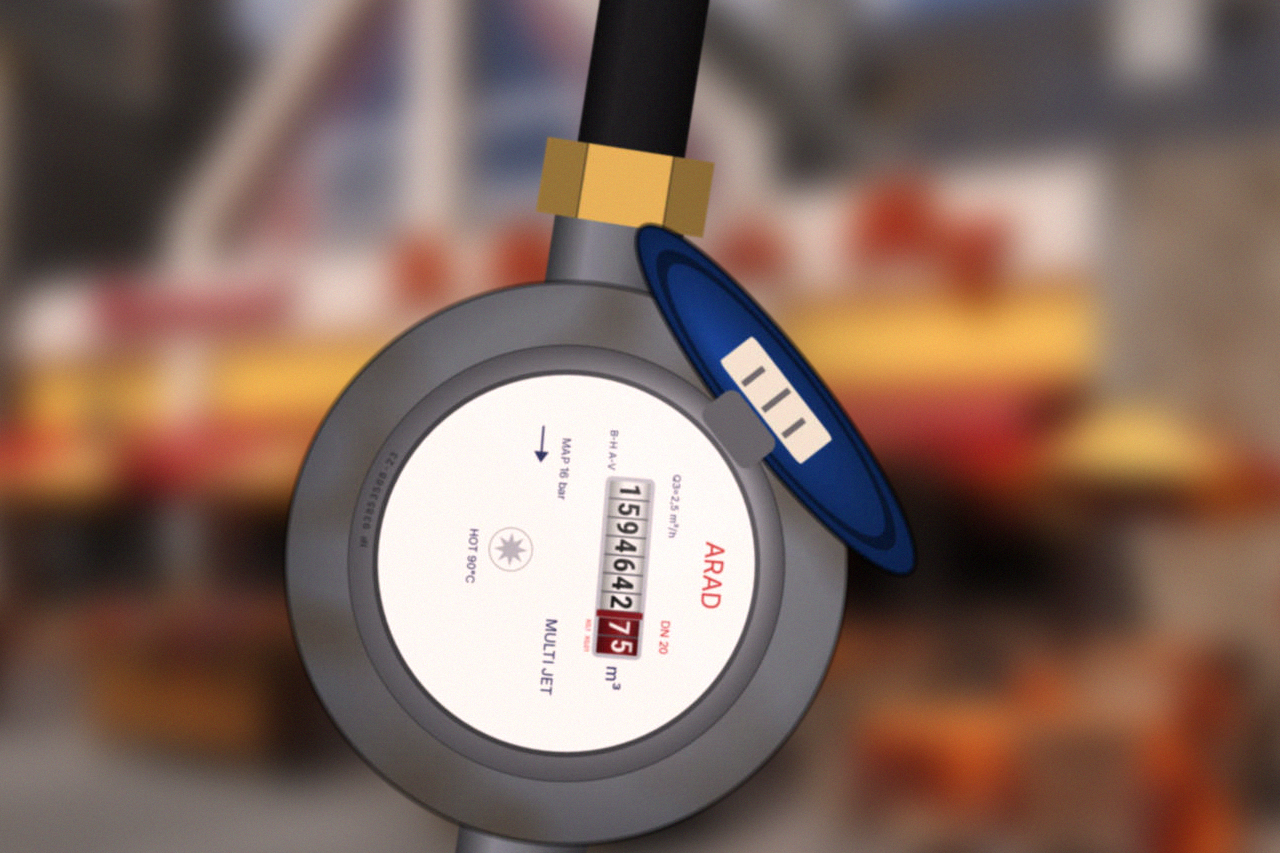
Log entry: 1594642.75; m³
